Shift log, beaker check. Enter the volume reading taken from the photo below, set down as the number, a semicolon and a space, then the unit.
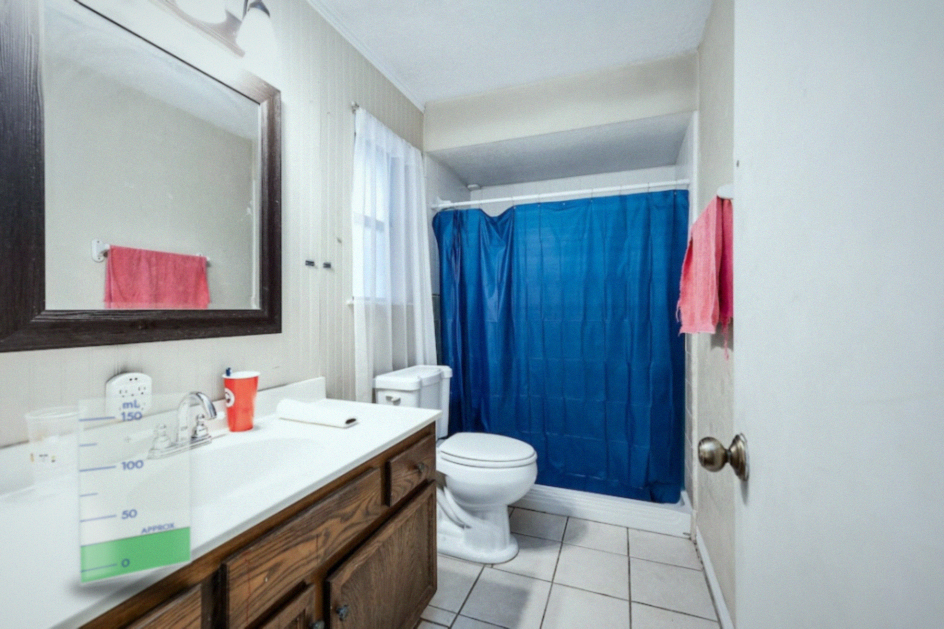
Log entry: 25; mL
